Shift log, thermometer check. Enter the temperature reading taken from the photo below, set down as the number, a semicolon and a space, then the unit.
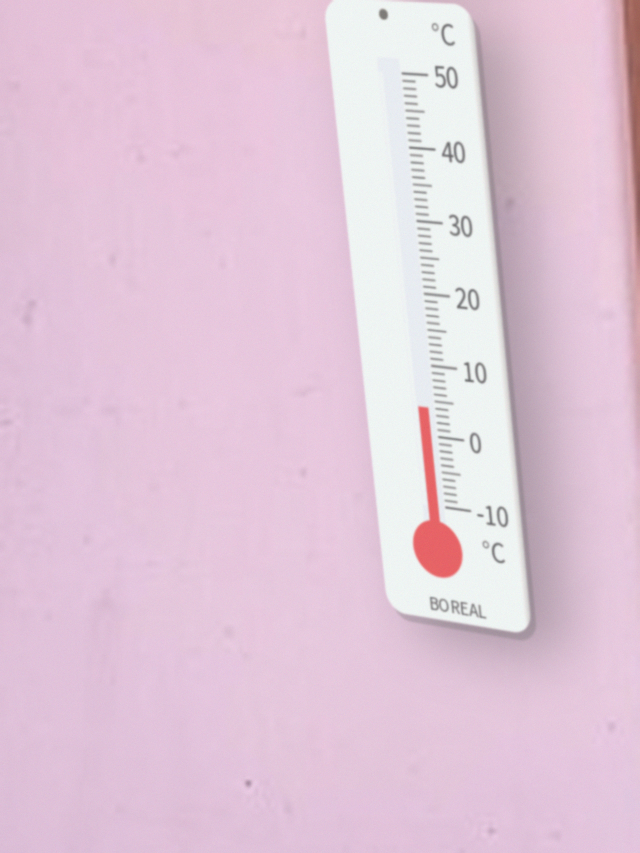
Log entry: 4; °C
